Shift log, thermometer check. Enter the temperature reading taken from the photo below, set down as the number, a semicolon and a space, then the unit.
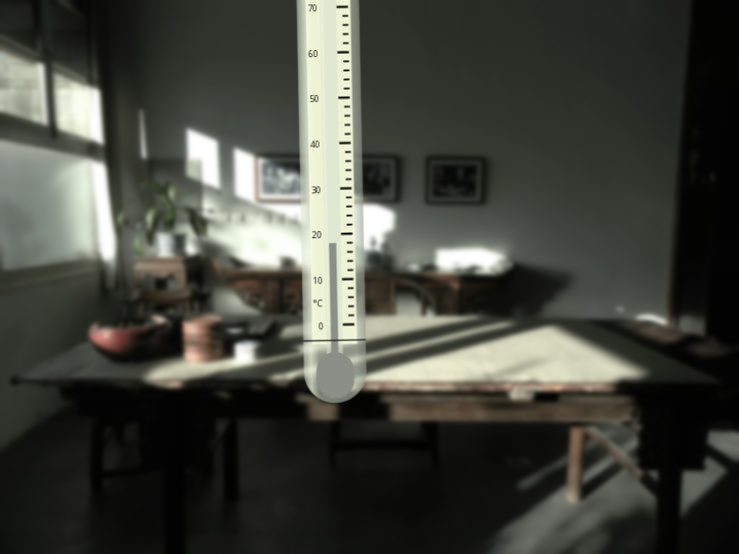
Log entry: 18; °C
